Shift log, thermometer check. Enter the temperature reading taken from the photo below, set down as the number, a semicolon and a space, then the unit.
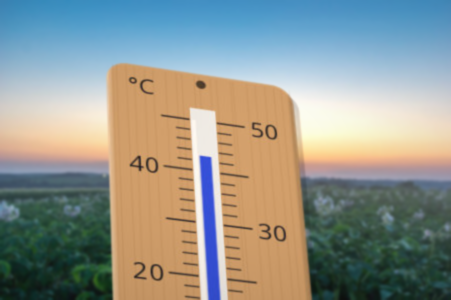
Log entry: 43; °C
